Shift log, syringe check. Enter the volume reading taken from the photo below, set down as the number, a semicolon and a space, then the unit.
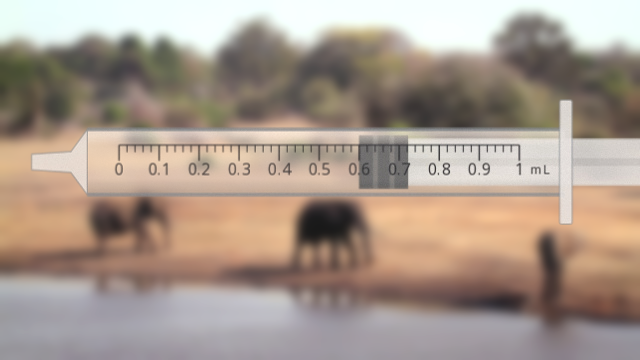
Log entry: 0.6; mL
